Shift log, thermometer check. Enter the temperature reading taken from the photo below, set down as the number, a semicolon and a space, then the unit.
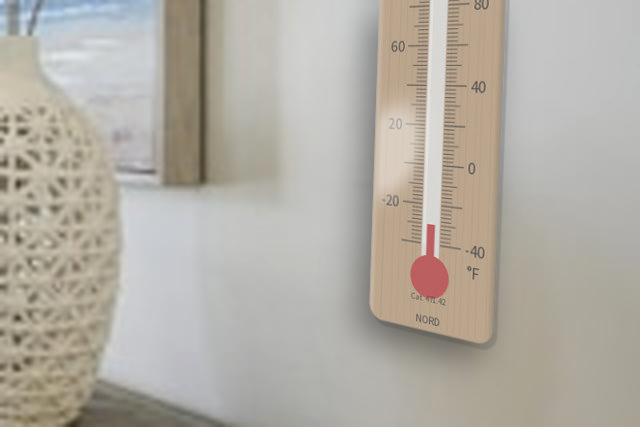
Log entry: -30; °F
